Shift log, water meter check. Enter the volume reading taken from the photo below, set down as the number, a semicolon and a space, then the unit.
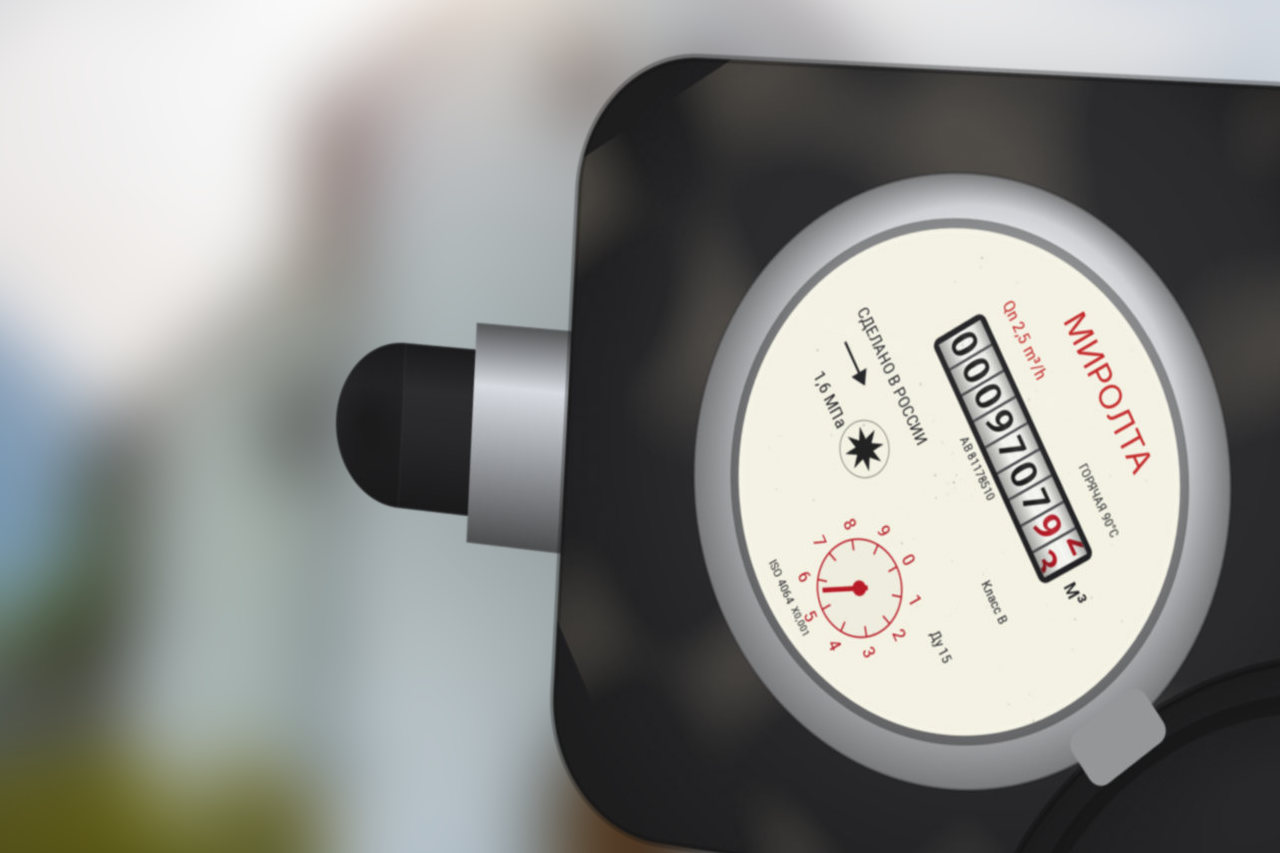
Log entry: 9707.925; m³
